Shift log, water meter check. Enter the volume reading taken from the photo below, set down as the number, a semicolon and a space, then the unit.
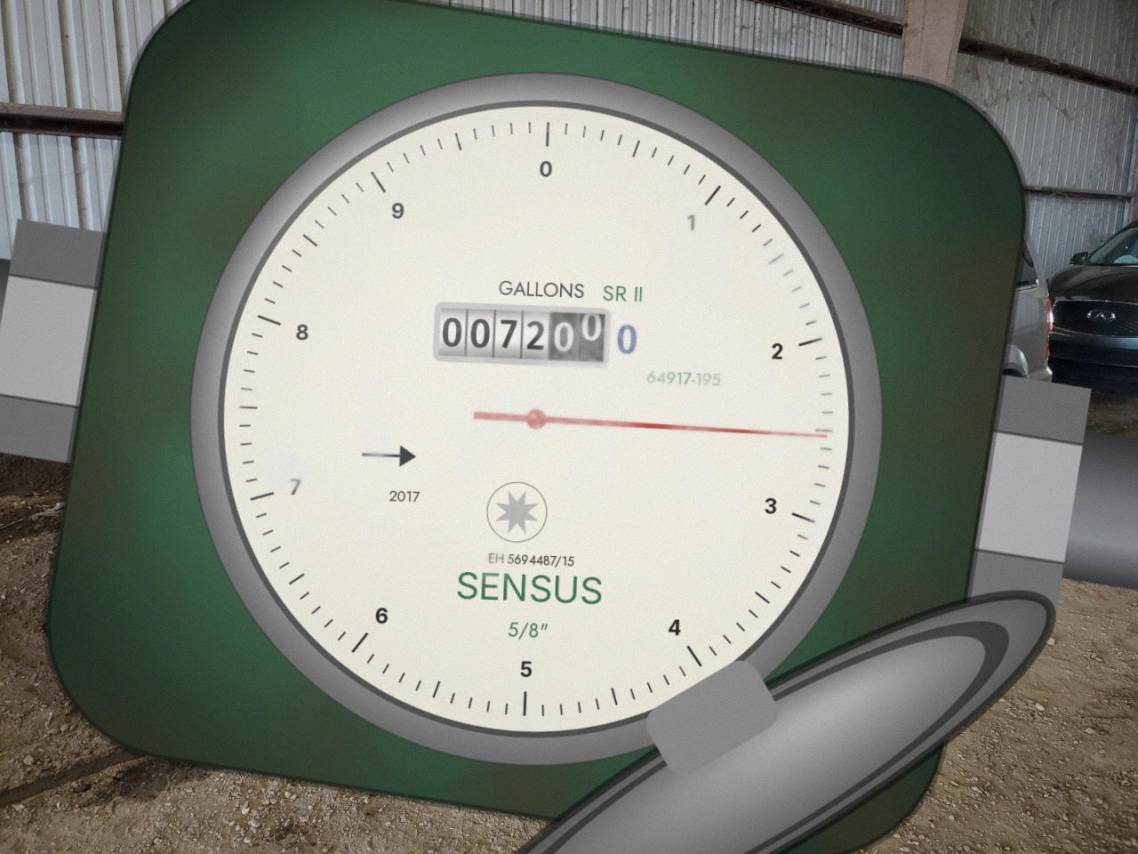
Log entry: 72002.5; gal
